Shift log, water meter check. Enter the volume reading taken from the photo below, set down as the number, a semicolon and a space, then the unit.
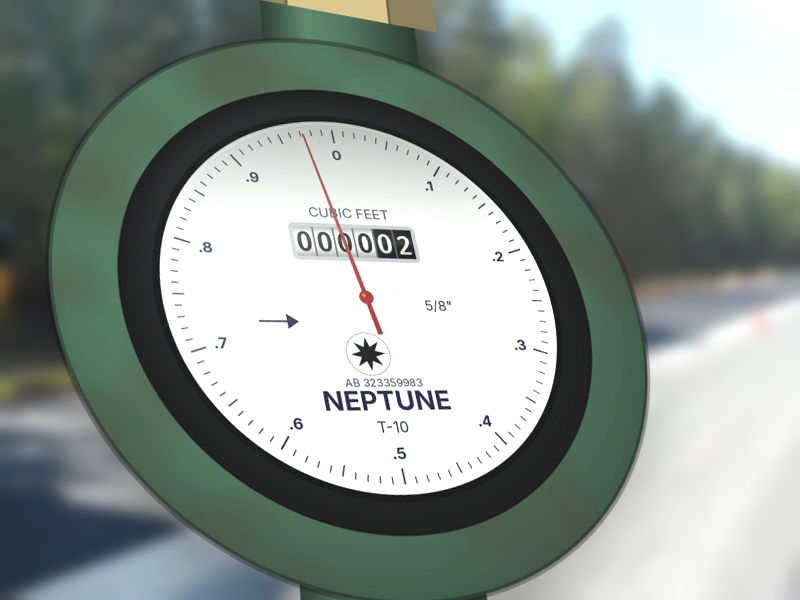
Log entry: 1.97; ft³
